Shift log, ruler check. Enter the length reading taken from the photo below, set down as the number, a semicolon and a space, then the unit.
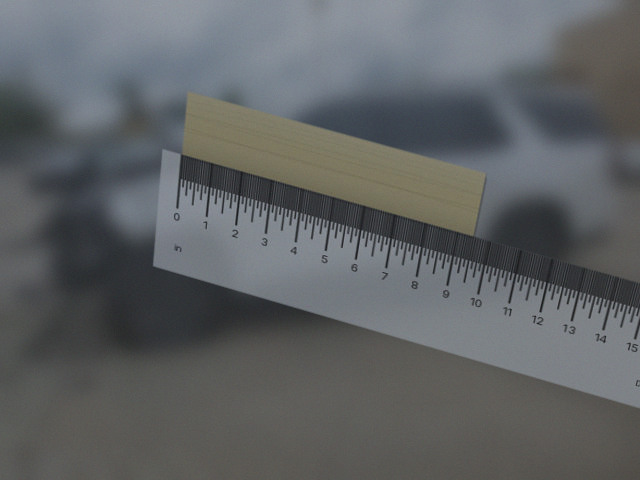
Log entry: 9.5; in
